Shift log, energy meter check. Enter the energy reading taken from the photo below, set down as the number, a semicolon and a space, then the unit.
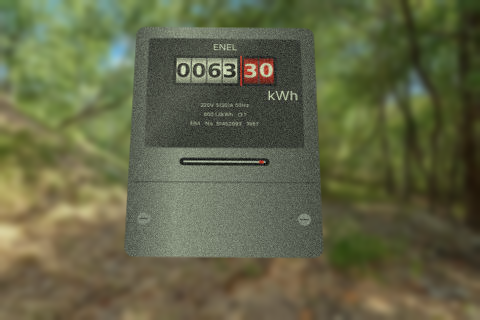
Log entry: 63.30; kWh
